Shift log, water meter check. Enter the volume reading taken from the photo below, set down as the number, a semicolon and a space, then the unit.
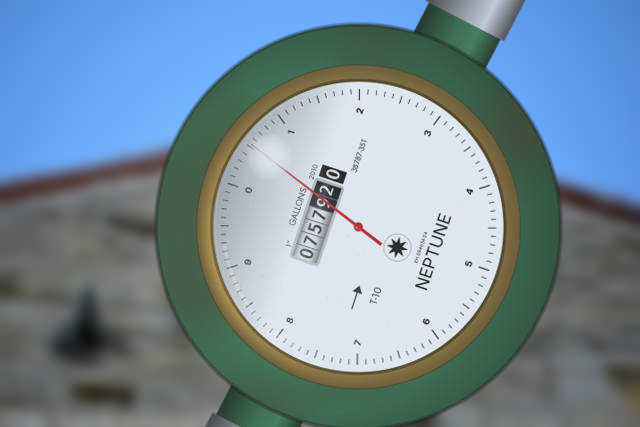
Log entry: 757920.5; gal
